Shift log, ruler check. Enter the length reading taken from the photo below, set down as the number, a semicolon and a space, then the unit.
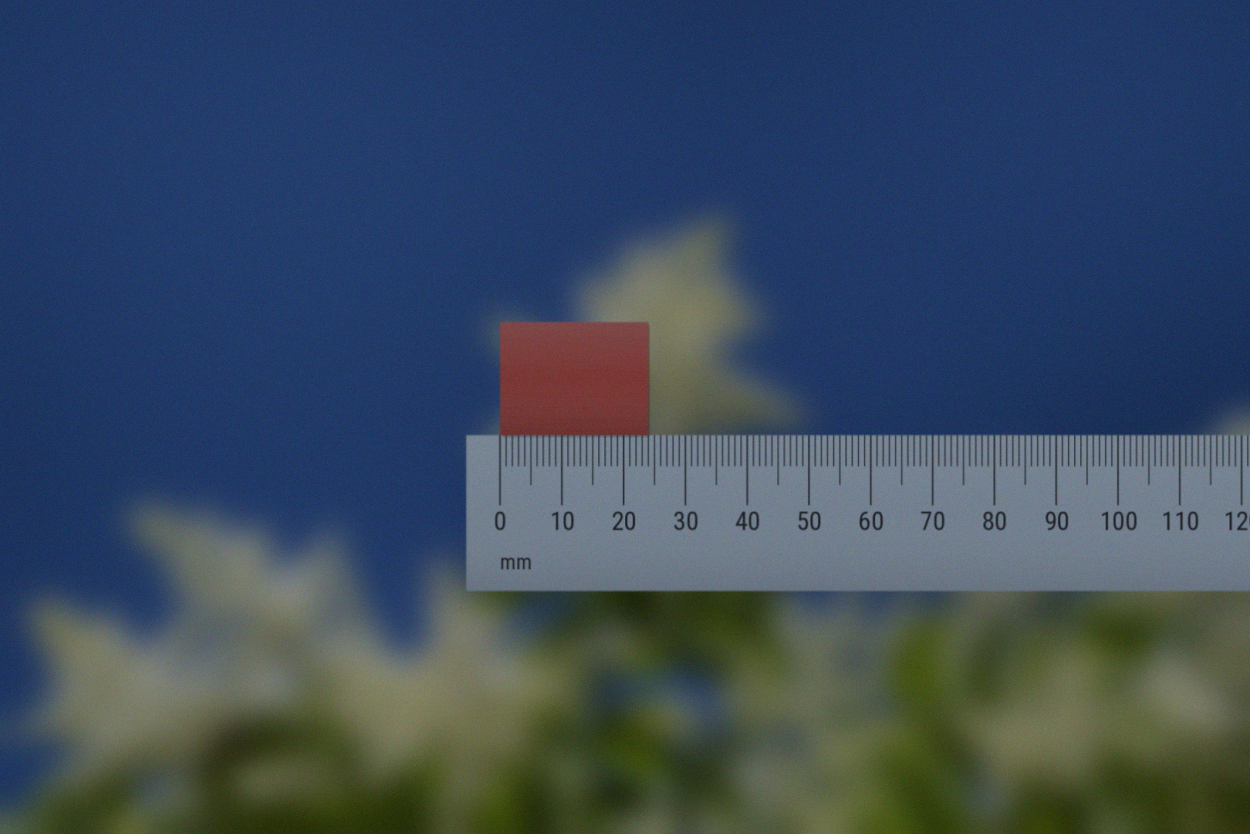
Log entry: 24; mm
